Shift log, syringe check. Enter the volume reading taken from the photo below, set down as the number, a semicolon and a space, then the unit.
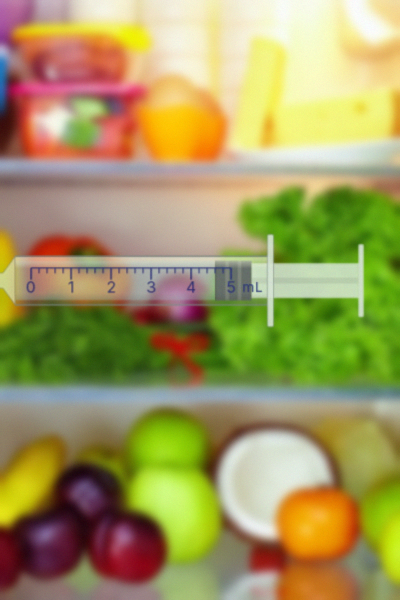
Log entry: 4.6; mL
